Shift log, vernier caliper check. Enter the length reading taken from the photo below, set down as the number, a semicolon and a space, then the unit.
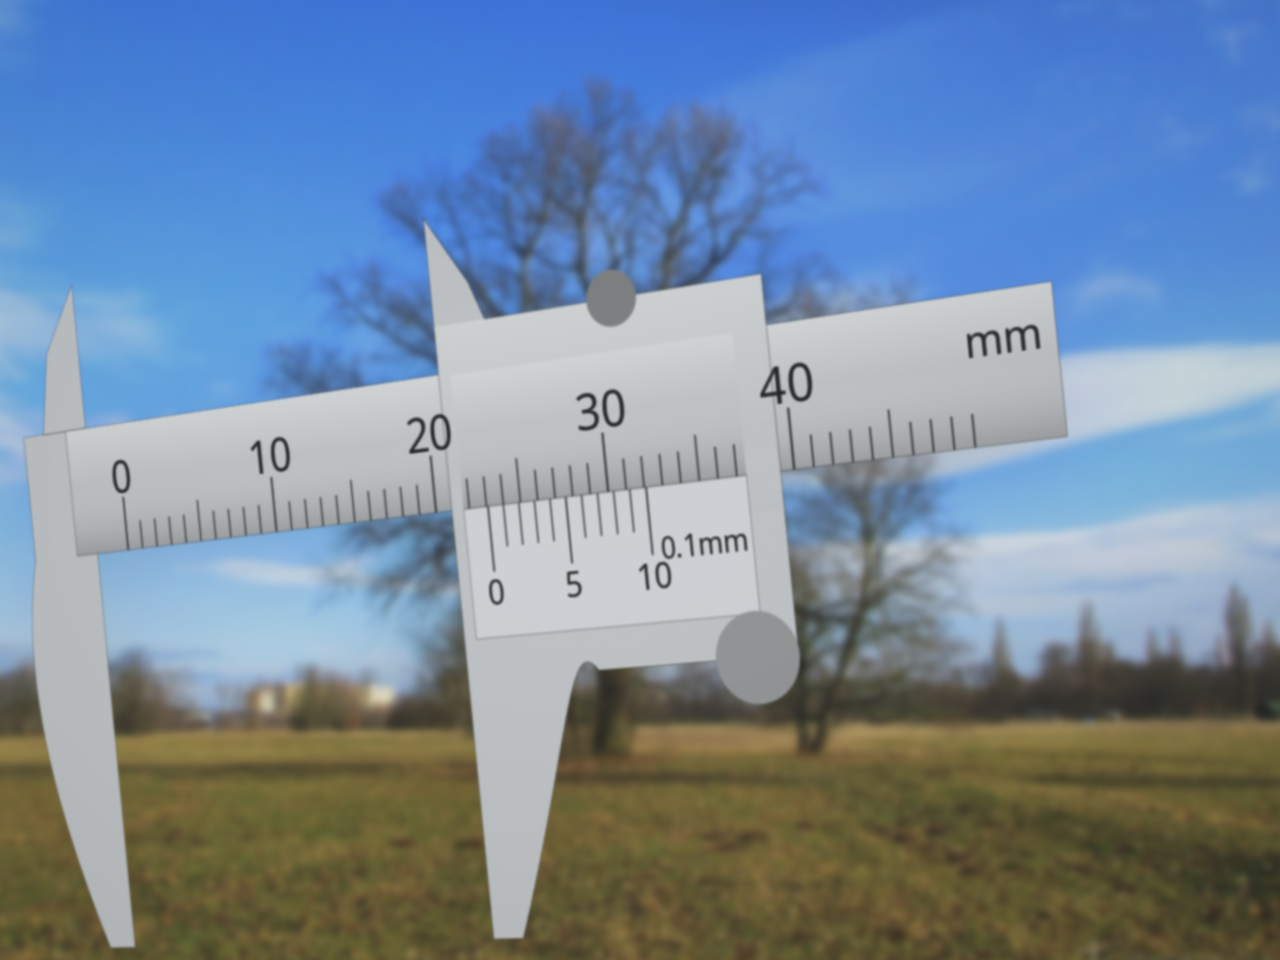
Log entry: 23.1; mm
